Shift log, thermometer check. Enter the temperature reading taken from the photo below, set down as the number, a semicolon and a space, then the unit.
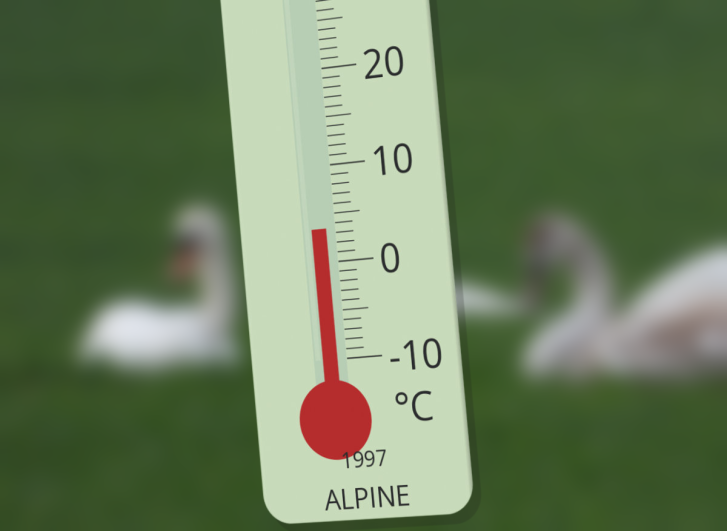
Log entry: 3.5; °C
